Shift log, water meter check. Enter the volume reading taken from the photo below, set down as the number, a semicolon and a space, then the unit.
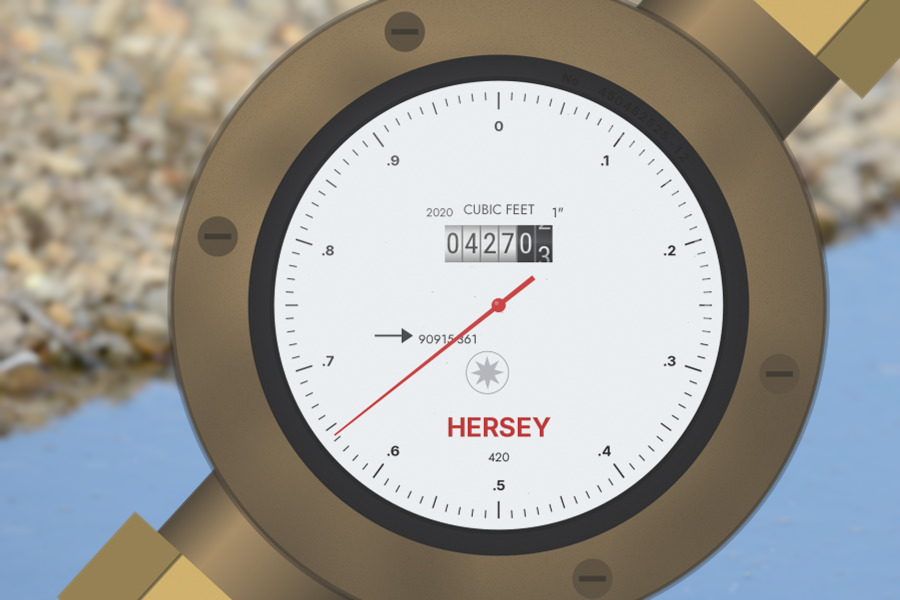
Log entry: 42702.64; ft³
